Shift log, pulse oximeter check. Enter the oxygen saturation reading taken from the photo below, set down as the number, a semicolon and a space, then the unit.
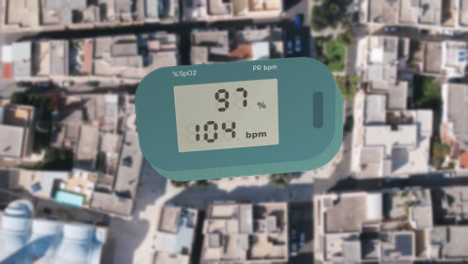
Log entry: 97; %
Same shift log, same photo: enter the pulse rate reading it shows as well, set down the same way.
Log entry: 104; bpm
